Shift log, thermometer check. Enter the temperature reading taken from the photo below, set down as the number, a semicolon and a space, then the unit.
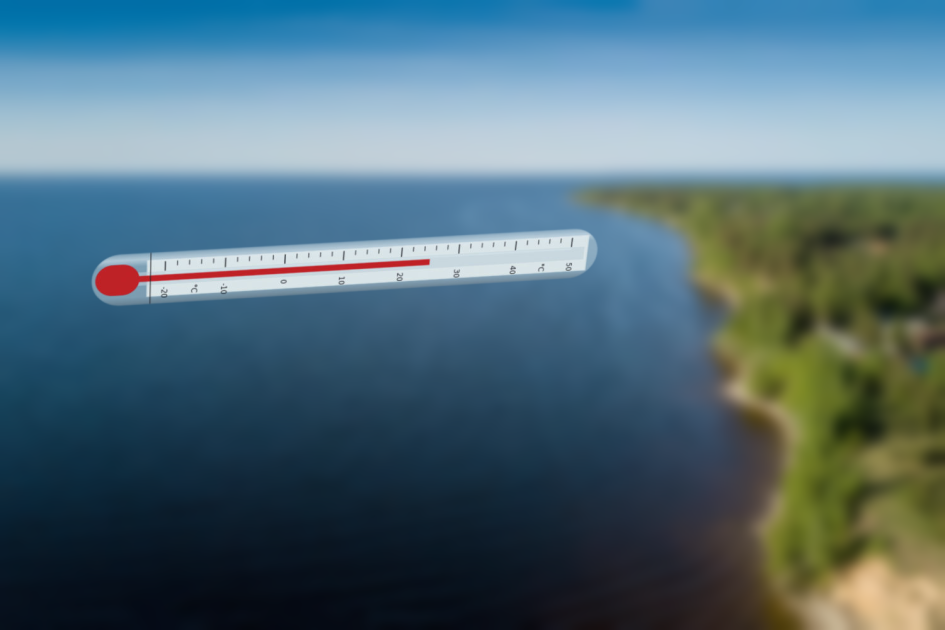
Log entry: 25; °C
